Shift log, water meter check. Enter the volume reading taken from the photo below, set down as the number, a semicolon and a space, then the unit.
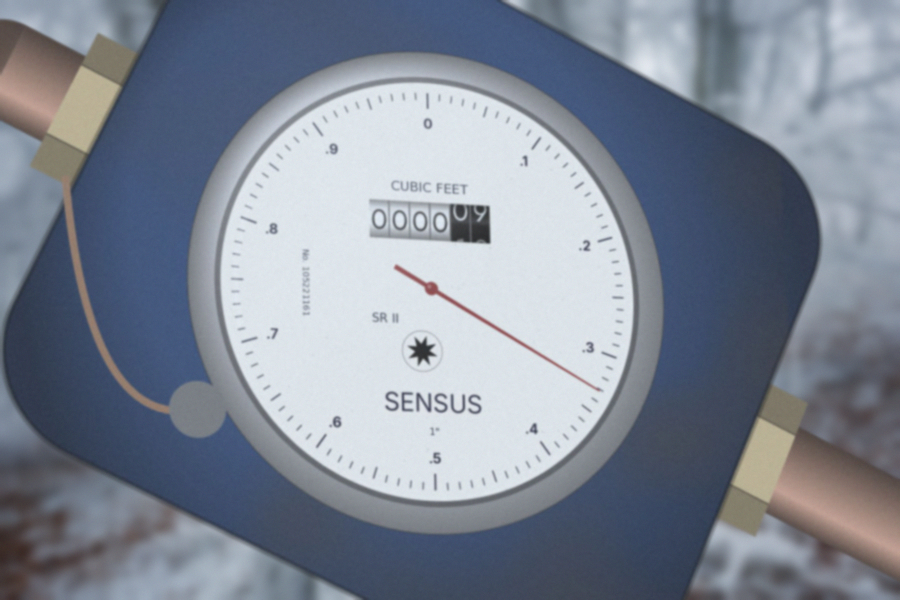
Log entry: 9.33; ft³
